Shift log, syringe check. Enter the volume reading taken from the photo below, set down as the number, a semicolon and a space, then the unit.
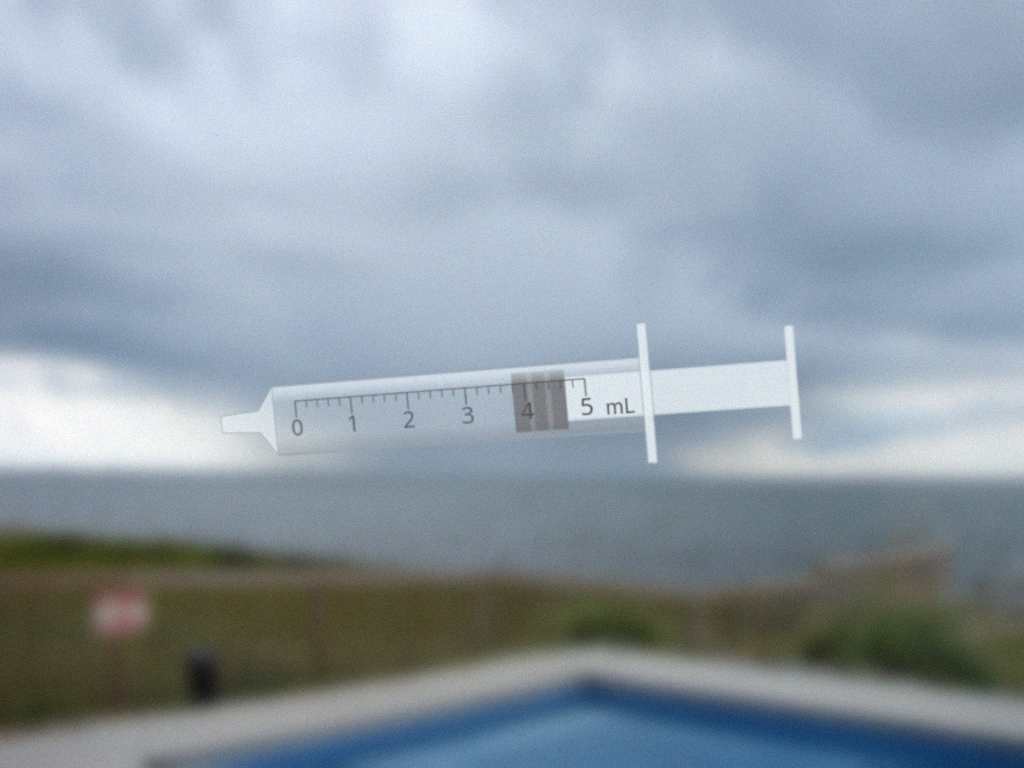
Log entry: 3.8; mL
